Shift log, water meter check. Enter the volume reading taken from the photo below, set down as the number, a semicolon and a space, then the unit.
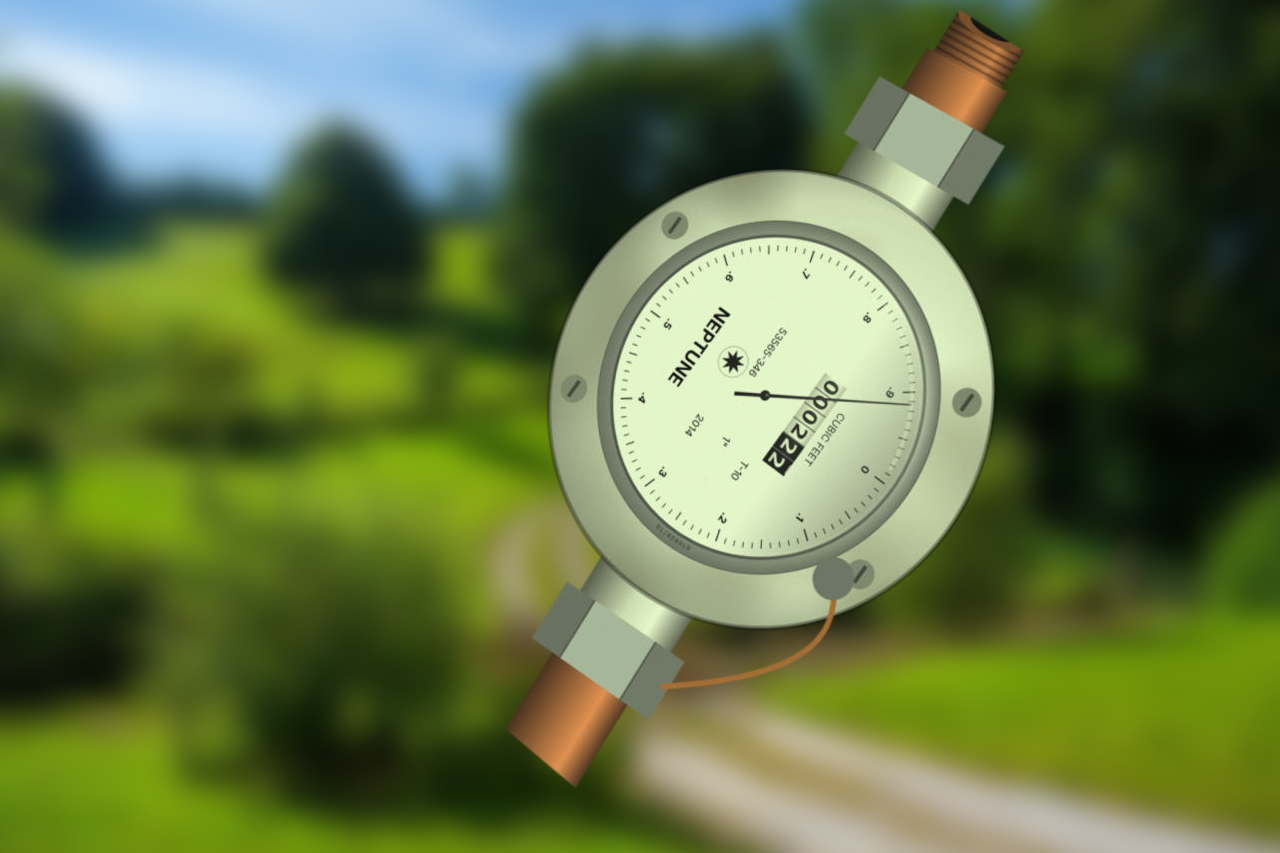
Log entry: 221.91; ft³
